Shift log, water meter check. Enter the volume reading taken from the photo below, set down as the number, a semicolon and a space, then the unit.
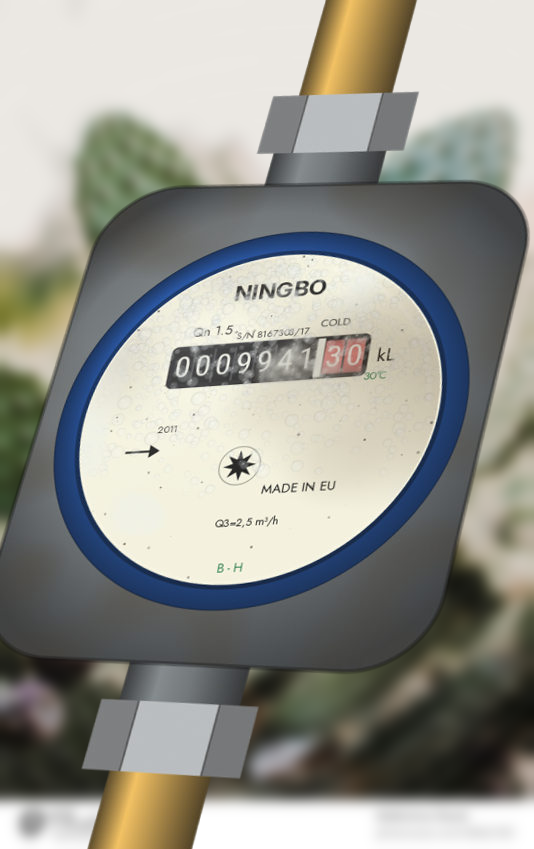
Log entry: 9941.30; kL
